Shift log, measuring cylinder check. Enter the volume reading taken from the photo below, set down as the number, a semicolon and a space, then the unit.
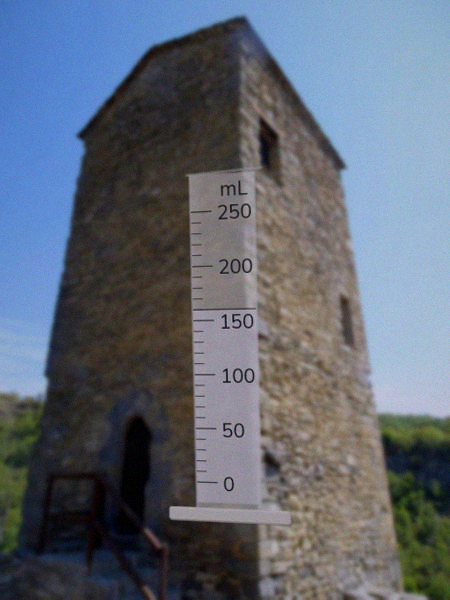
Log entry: 160; mL
